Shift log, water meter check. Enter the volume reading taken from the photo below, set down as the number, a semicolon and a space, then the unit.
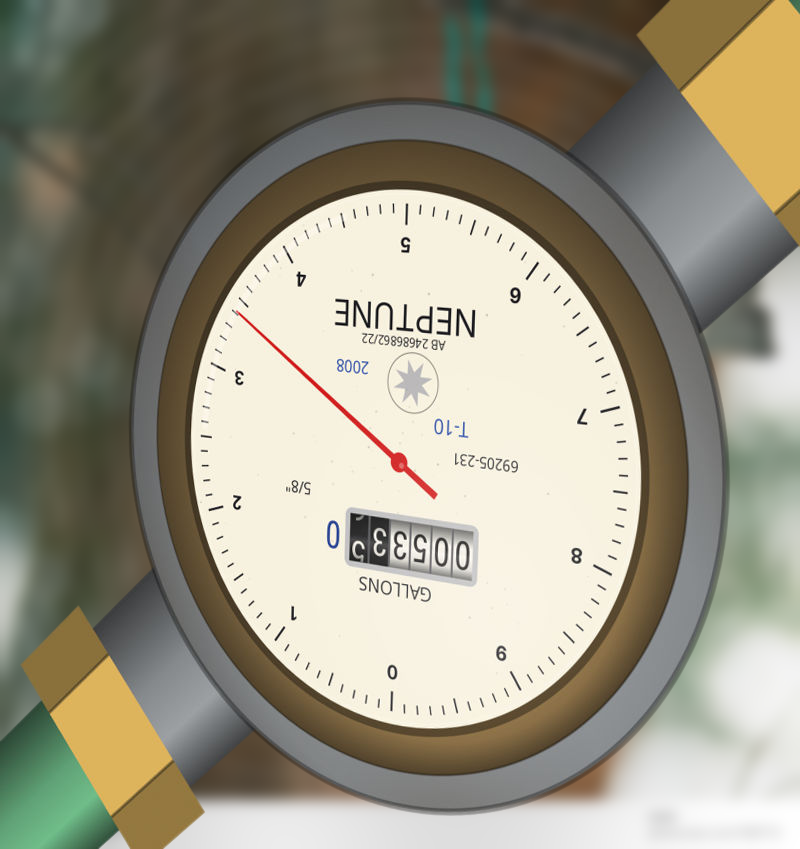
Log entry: 53353.4; gal
